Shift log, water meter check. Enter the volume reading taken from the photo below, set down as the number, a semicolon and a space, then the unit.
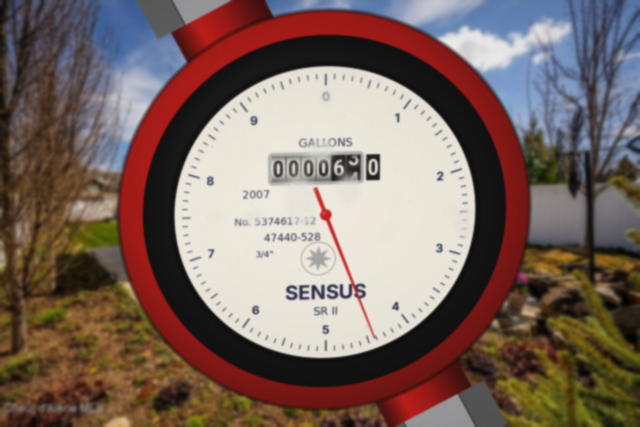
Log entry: 634.4; gal
